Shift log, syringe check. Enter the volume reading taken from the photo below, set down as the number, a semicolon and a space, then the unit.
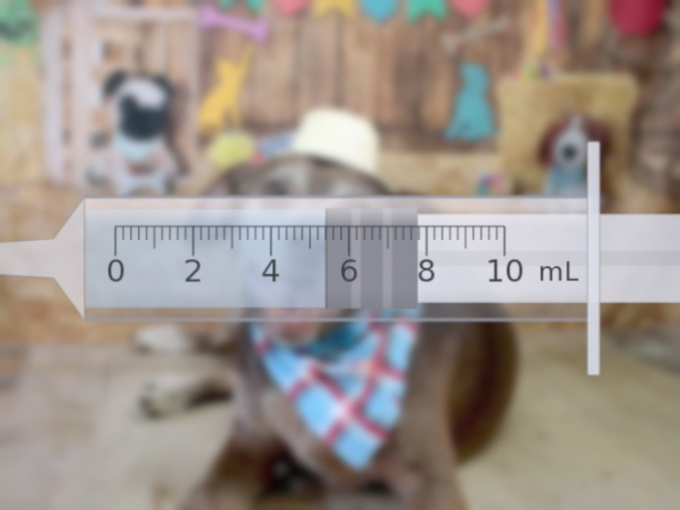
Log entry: 5.4; mL
